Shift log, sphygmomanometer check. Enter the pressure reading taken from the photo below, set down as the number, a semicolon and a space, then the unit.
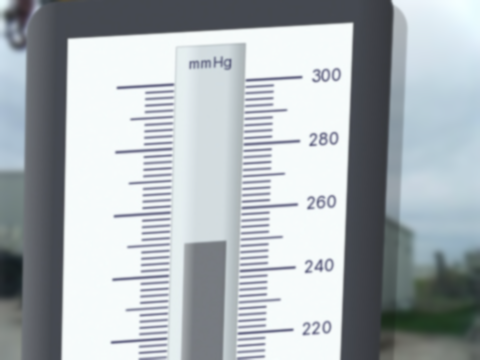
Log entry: 250; mmHg
